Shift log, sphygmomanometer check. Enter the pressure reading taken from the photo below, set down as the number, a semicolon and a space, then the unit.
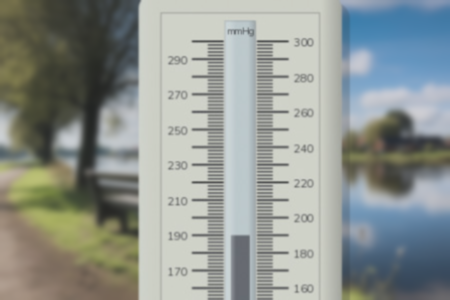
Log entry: 190; mmHg
